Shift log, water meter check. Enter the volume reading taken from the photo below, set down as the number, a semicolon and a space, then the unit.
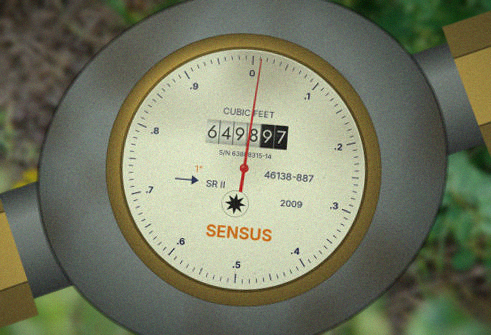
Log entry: 649897.01; ft³
